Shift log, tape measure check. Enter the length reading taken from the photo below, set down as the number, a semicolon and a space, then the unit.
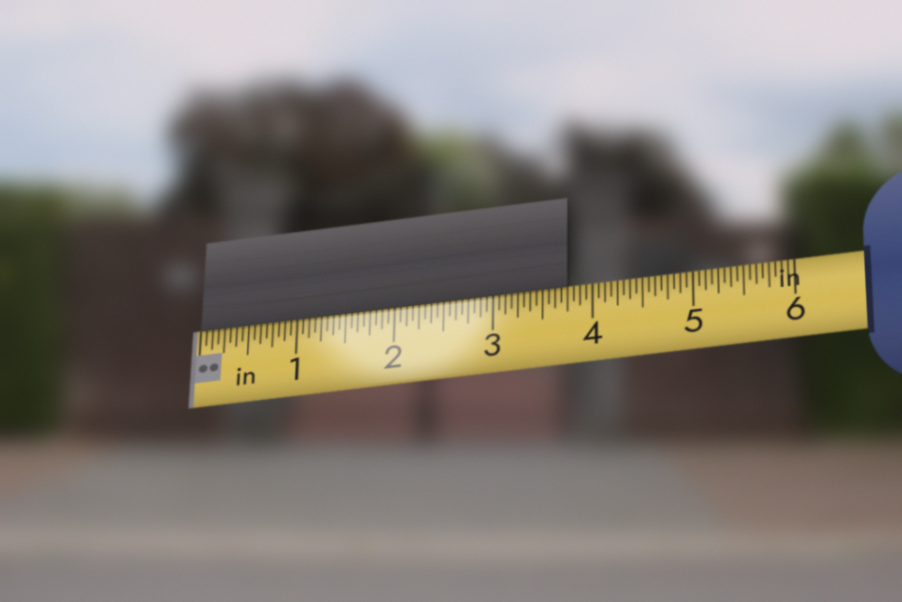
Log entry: 3.75; in
